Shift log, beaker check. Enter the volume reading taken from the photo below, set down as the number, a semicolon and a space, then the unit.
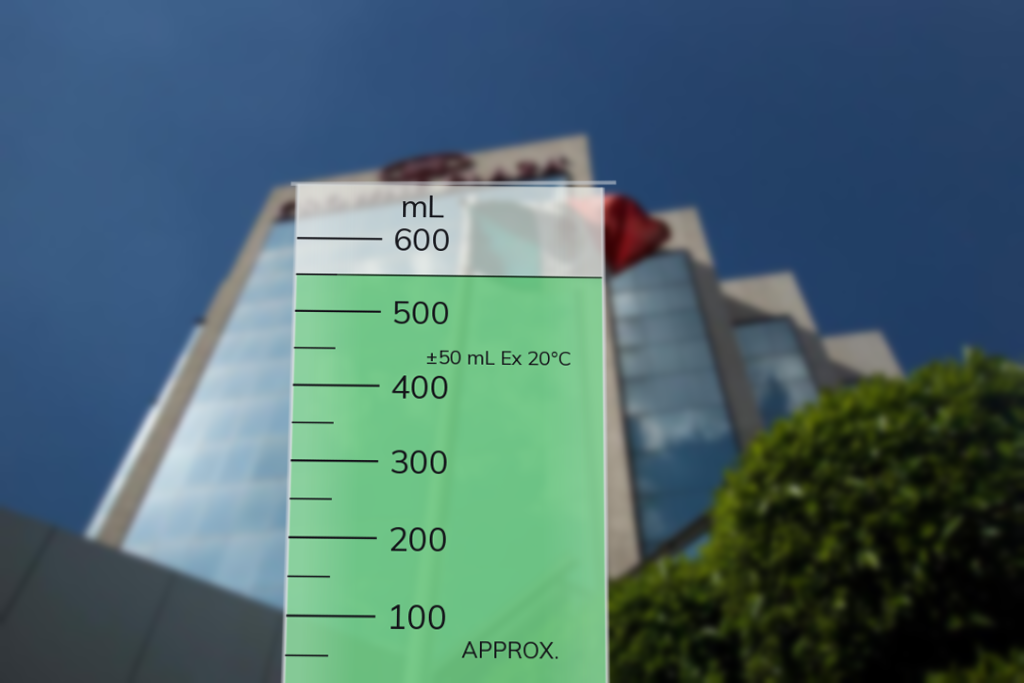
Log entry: 550; mL
